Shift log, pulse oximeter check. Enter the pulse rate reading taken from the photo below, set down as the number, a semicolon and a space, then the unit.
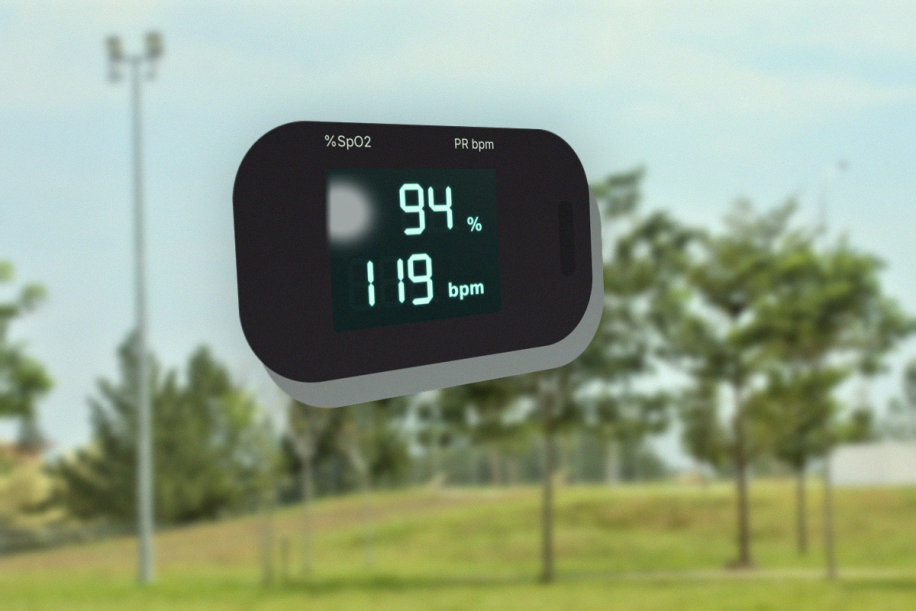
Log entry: 119; bpm
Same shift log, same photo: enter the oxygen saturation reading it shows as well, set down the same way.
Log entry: 94; %
